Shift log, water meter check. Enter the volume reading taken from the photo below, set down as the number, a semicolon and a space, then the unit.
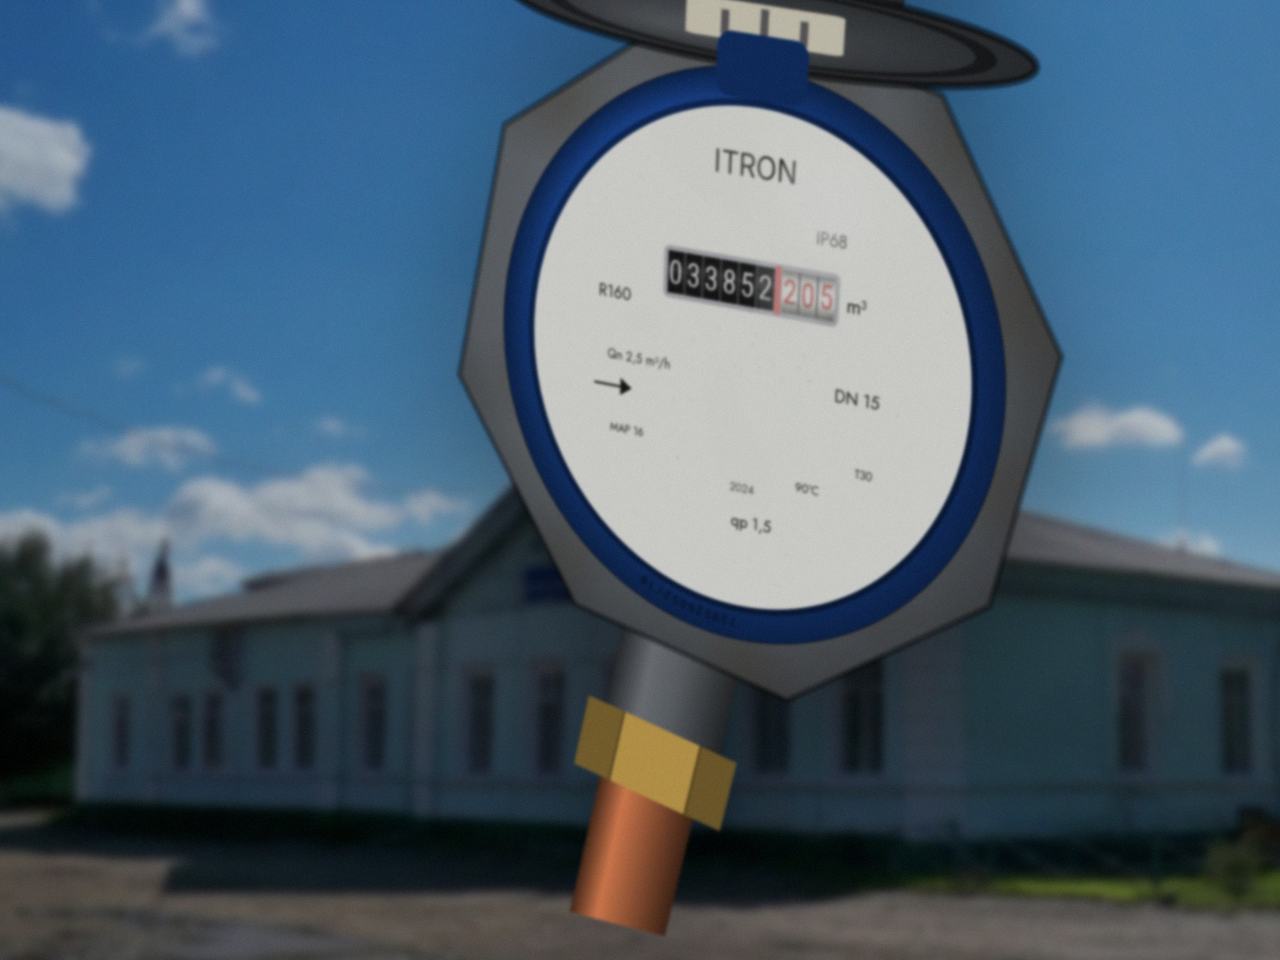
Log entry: 33852.205; m³
